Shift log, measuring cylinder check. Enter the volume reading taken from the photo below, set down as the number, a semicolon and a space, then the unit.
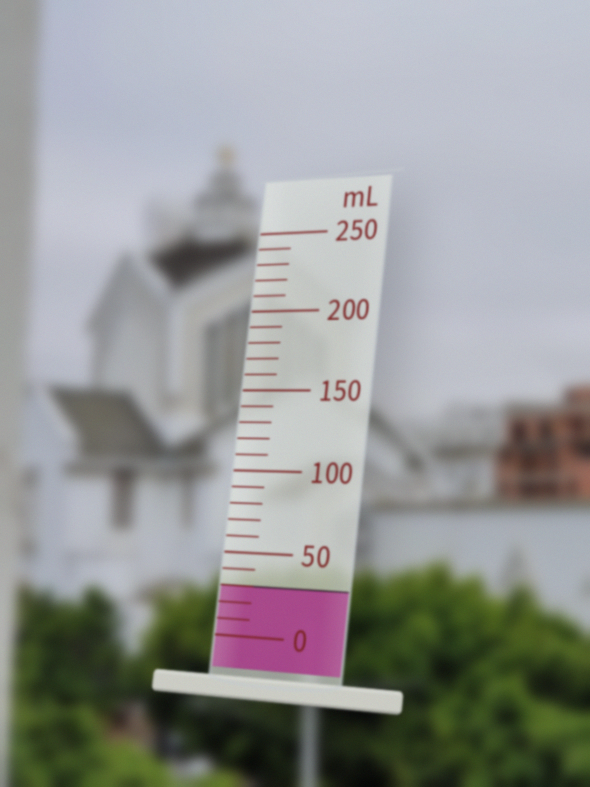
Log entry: 30; mL
